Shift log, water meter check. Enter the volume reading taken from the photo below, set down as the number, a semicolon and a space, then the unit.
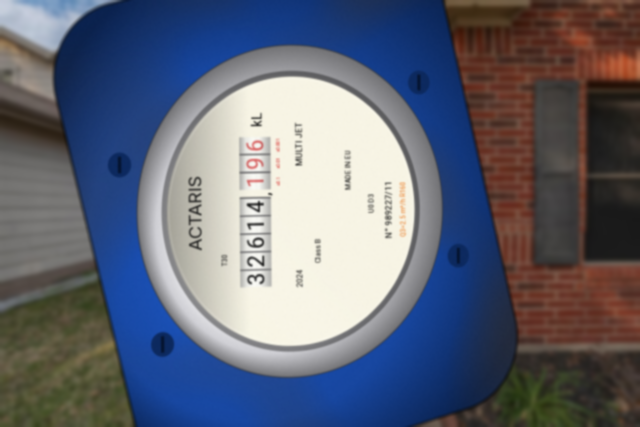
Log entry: 32614.196; kL
